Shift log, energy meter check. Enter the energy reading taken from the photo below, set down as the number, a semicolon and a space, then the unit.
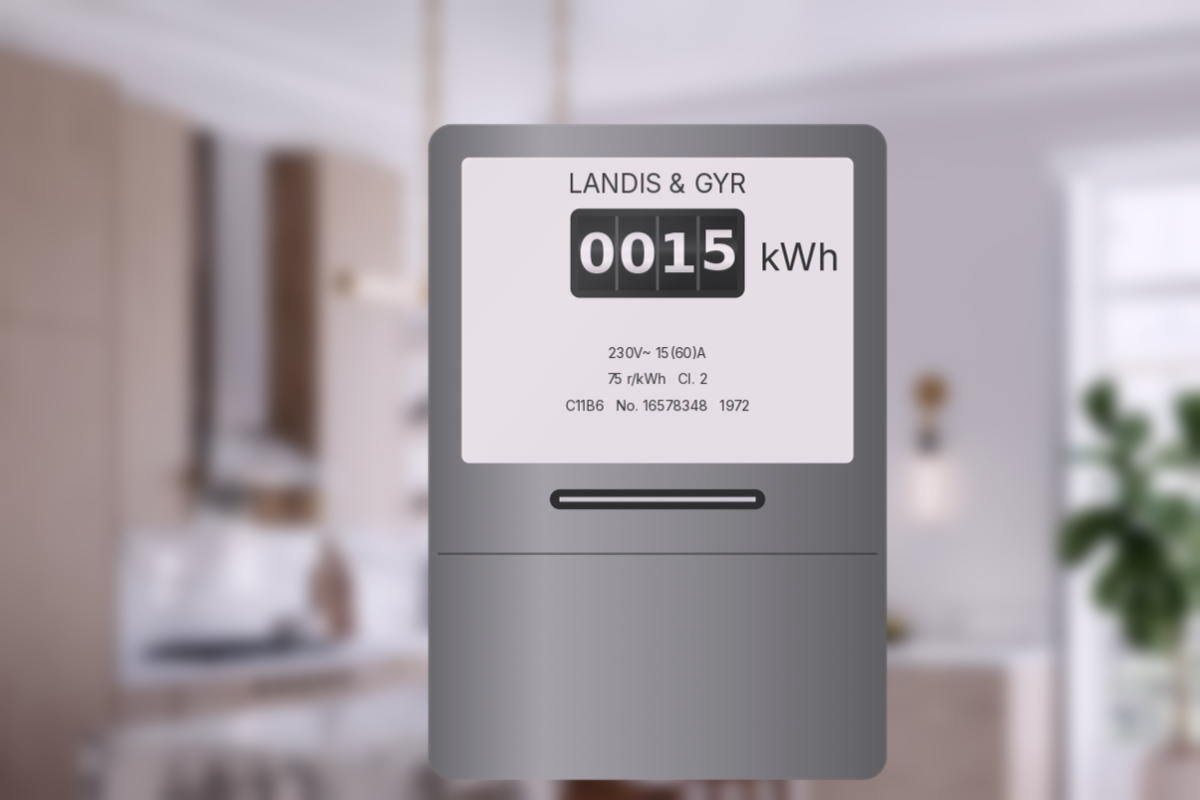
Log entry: 15; kWh
